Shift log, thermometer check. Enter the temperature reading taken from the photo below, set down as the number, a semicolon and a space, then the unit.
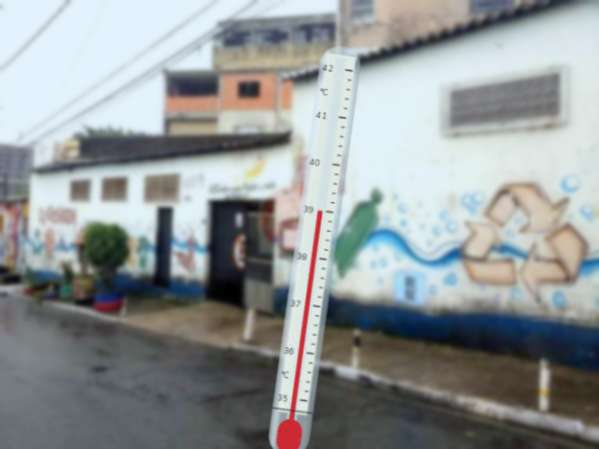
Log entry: 39; °C
